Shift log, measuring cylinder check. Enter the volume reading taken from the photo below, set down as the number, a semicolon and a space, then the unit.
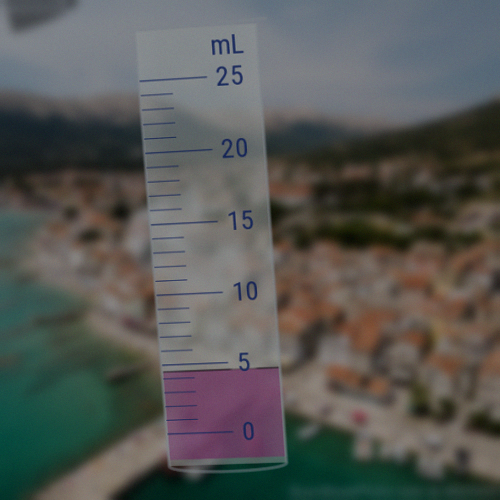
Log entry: 4.5; mL
